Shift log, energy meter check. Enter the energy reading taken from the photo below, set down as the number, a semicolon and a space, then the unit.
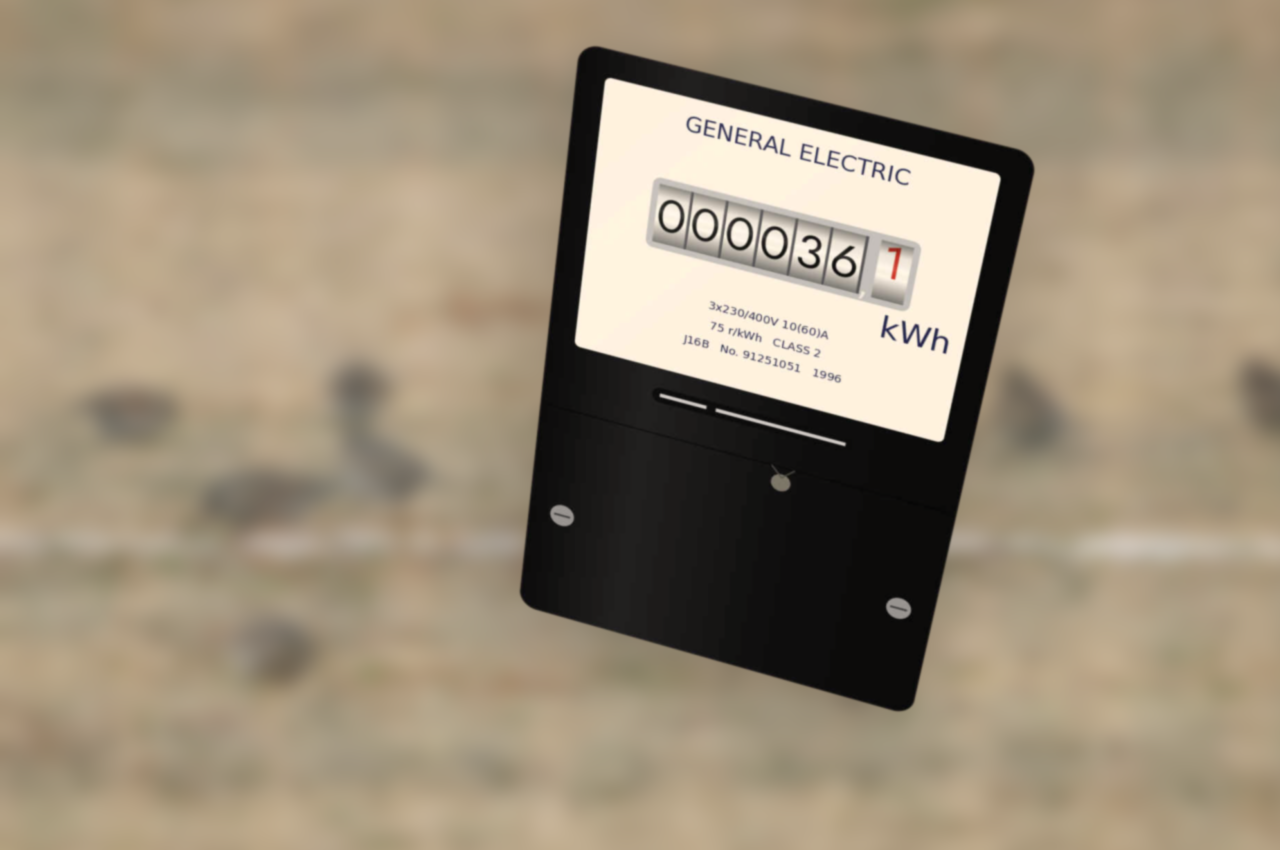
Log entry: 36.1; kWh
